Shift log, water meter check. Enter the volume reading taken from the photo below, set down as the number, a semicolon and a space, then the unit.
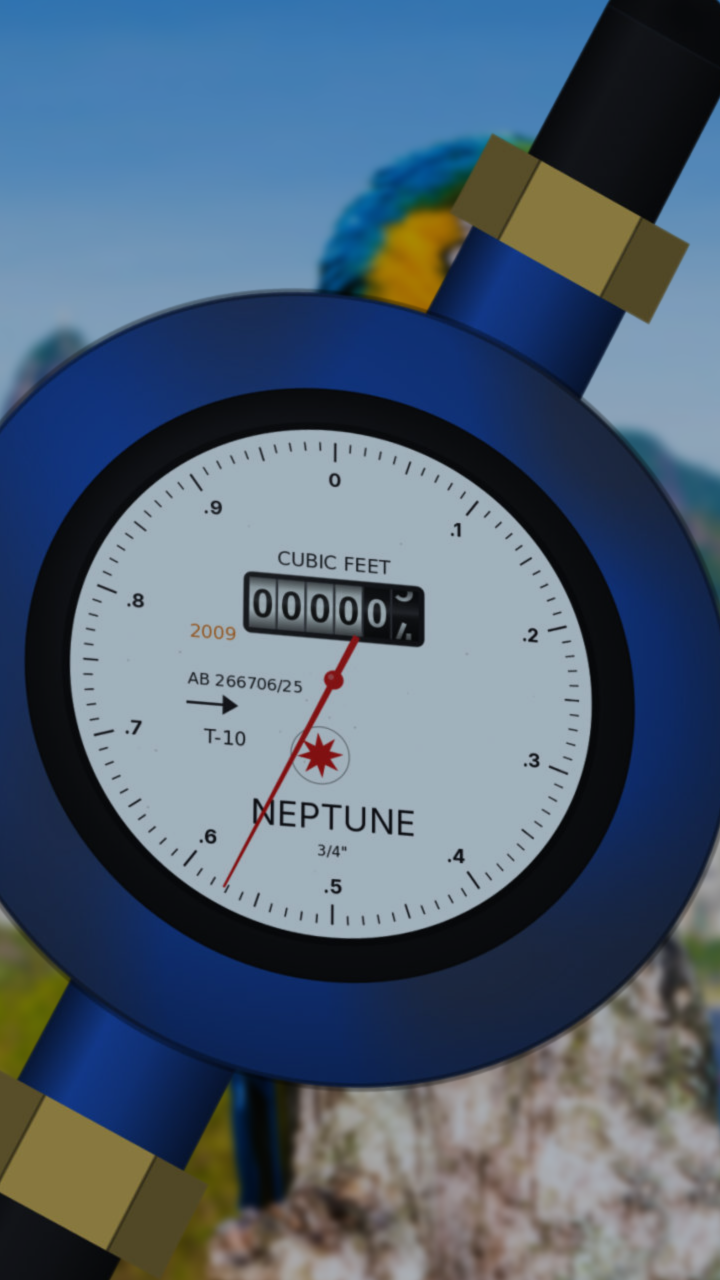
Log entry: 3.57; ft³
